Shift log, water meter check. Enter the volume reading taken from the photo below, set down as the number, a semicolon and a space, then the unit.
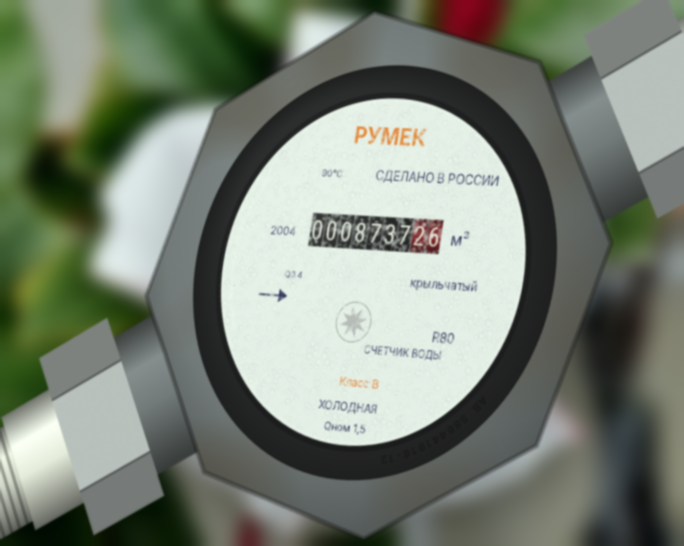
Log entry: 8737.26; m³
